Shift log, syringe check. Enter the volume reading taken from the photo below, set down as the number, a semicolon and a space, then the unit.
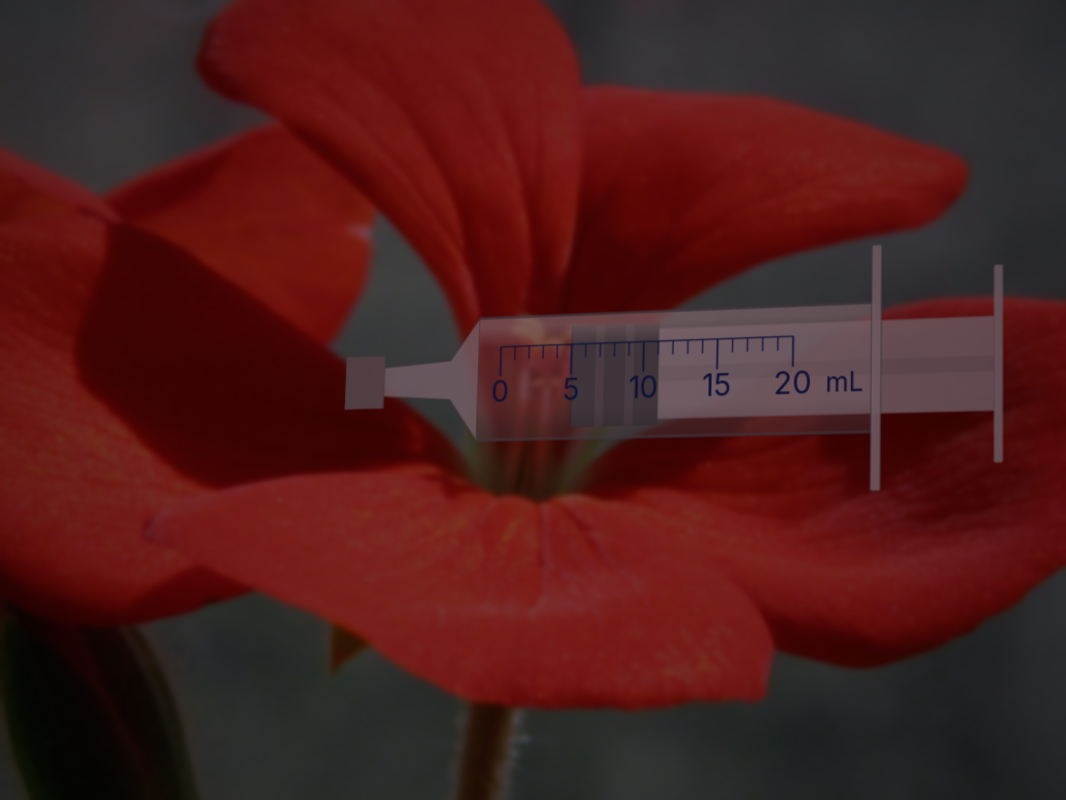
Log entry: 5; mL
